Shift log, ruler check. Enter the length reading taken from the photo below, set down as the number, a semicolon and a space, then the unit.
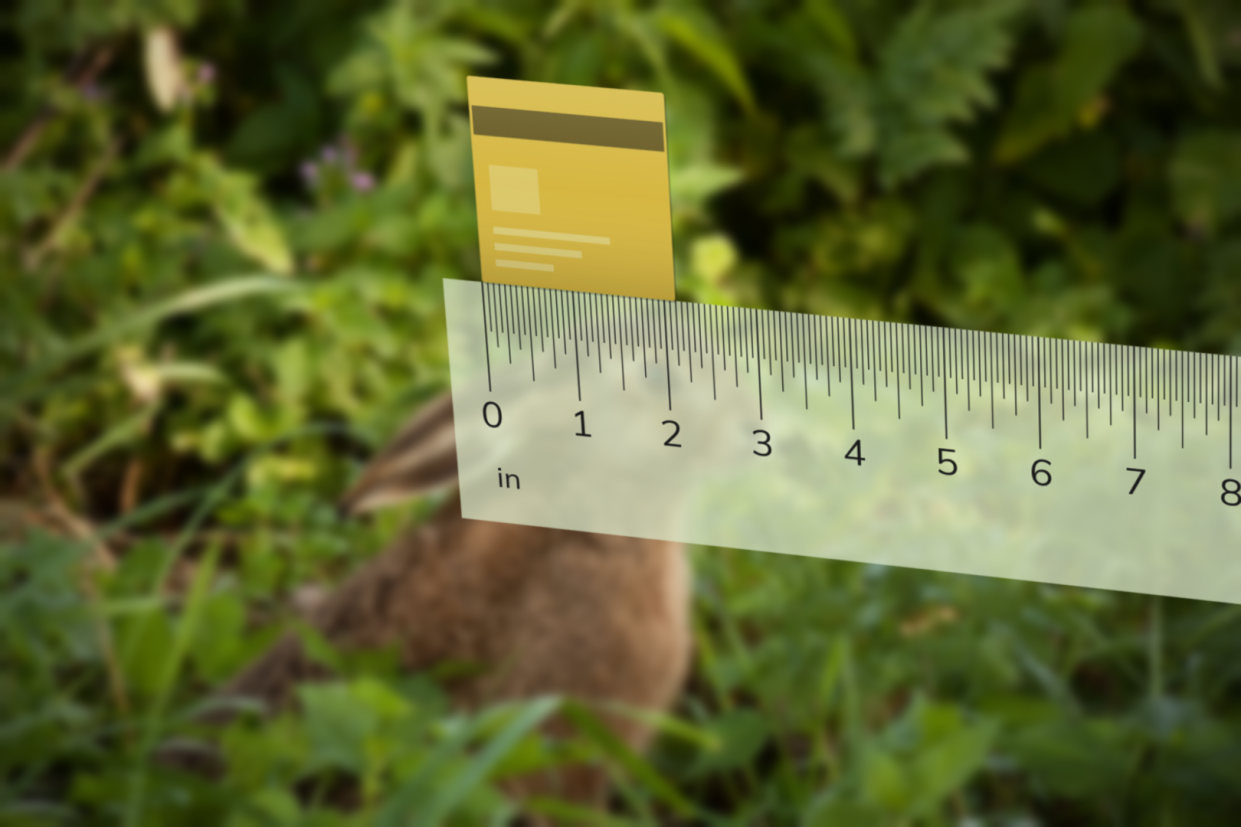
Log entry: 2.125; in
